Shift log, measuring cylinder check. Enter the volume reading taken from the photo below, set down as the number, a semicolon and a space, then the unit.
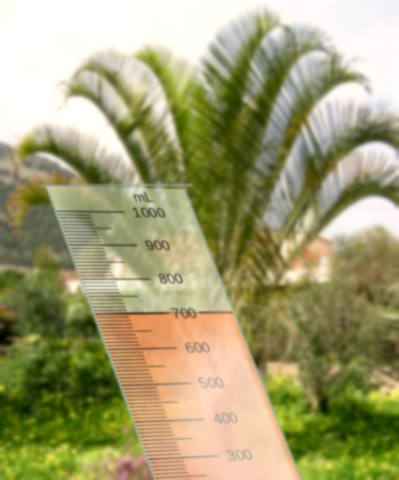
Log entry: 700; mL
